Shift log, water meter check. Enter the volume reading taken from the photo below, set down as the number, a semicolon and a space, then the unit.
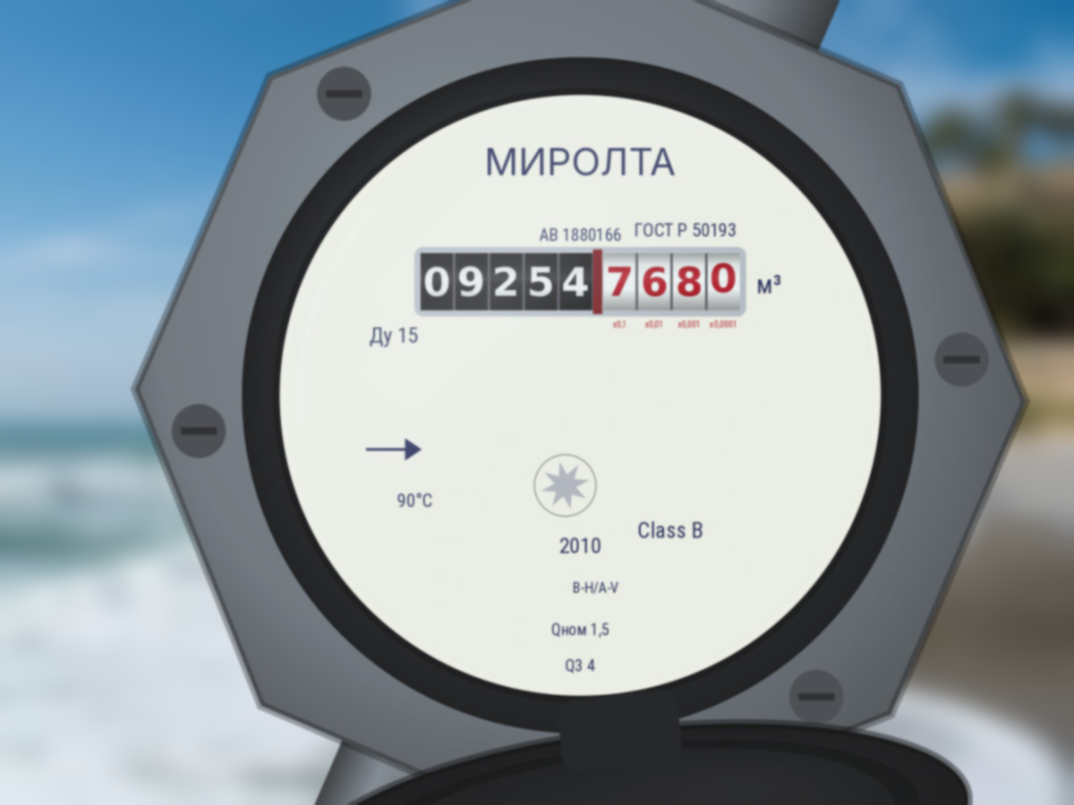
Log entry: 9254.7680; m³
